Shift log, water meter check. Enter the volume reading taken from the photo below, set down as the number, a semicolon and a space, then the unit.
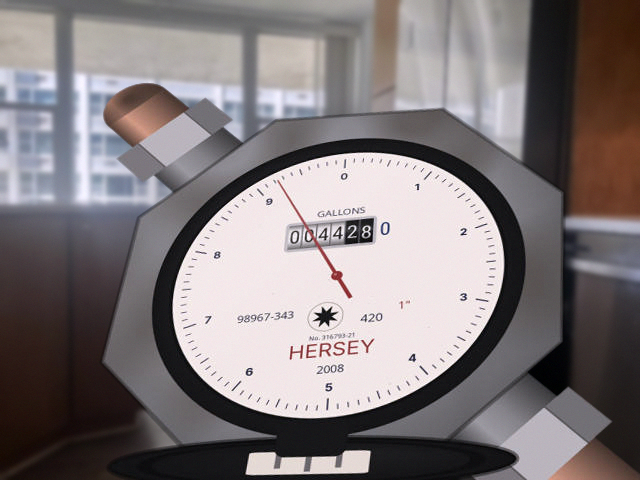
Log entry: 44279.2; gal
